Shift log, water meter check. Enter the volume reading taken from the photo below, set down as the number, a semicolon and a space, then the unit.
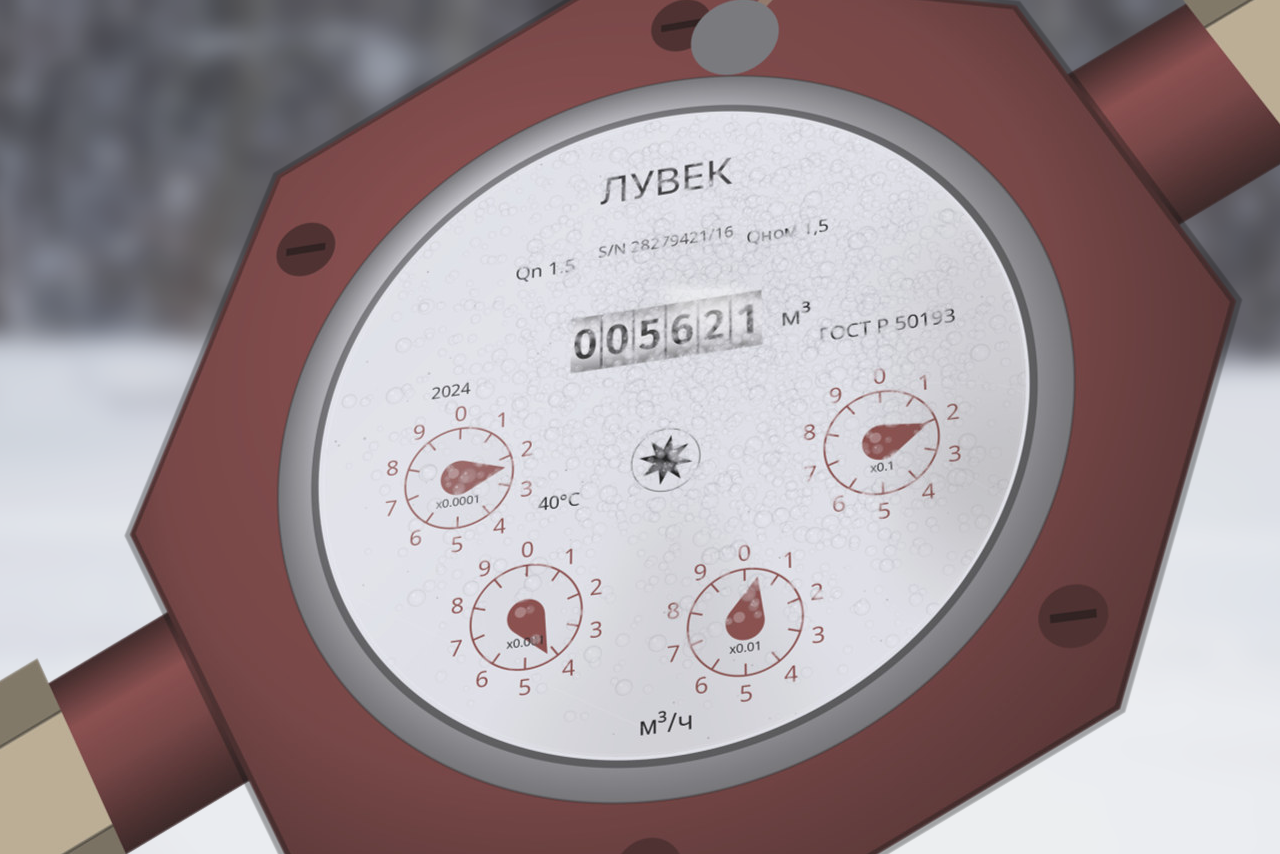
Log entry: 5621.2042; m³
